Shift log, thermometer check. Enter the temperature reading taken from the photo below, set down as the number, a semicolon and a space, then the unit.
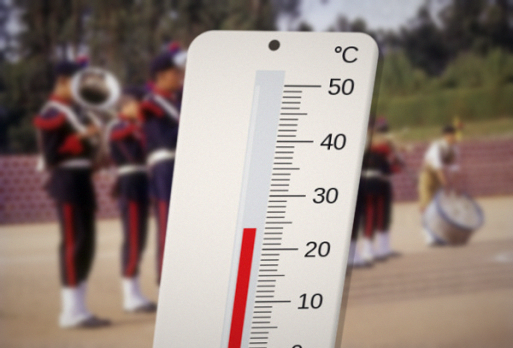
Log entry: 24; °C
